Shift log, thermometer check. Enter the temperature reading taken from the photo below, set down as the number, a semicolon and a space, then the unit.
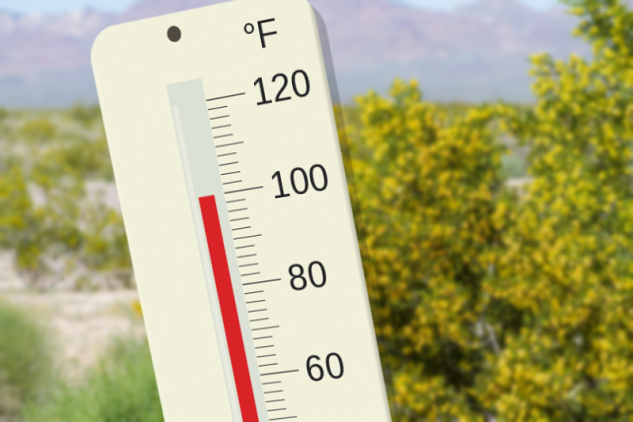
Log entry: 100; °F
